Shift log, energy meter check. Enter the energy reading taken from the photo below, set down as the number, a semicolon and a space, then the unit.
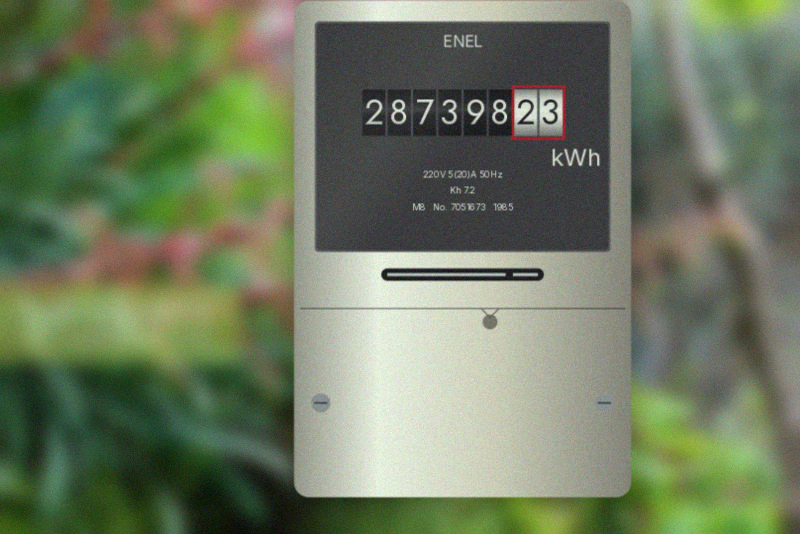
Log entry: 287398.23; kWh
